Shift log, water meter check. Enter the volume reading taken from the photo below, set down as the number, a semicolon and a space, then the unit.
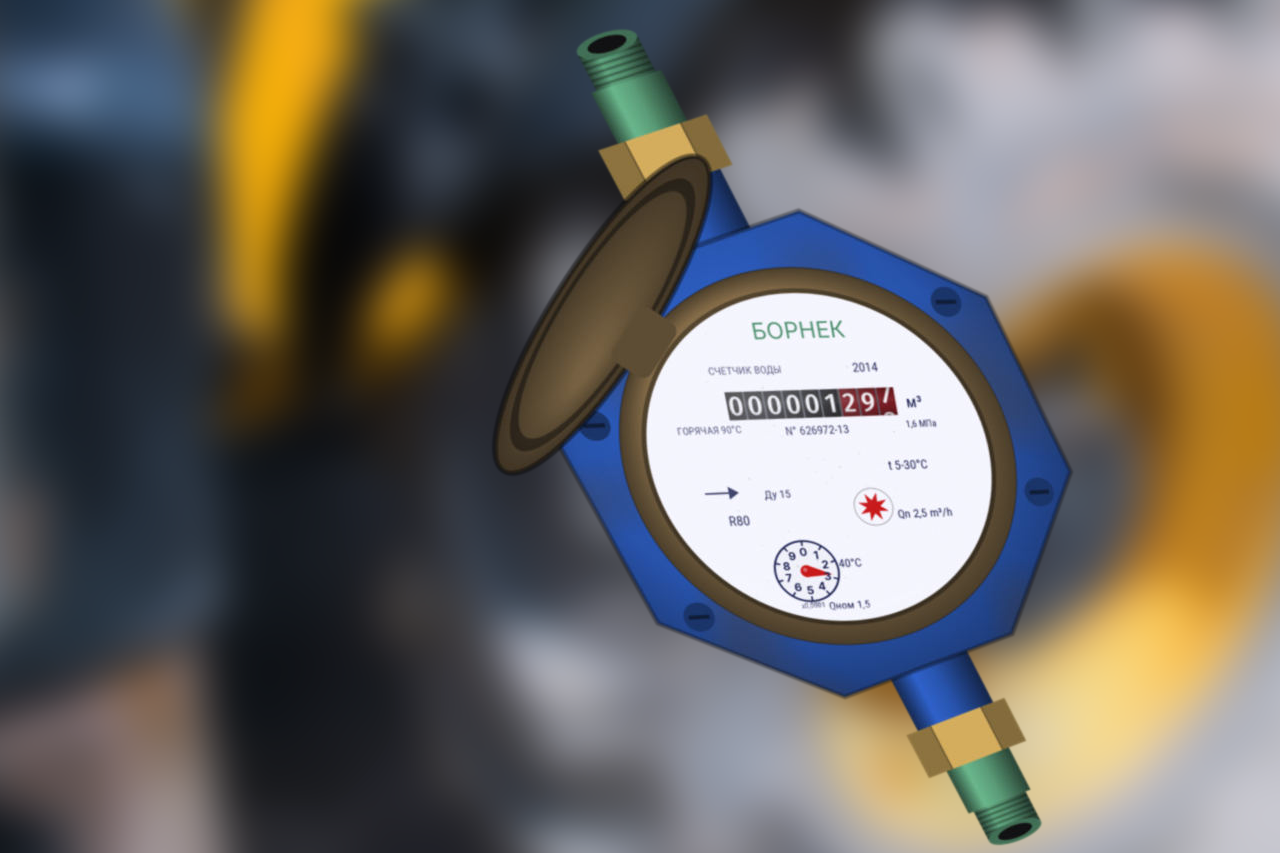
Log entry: 1.2972; m³
